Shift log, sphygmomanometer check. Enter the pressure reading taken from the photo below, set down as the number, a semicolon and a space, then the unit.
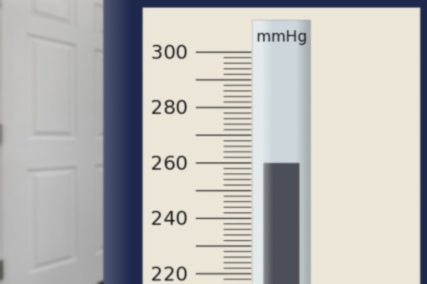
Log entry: 260; mmHg
